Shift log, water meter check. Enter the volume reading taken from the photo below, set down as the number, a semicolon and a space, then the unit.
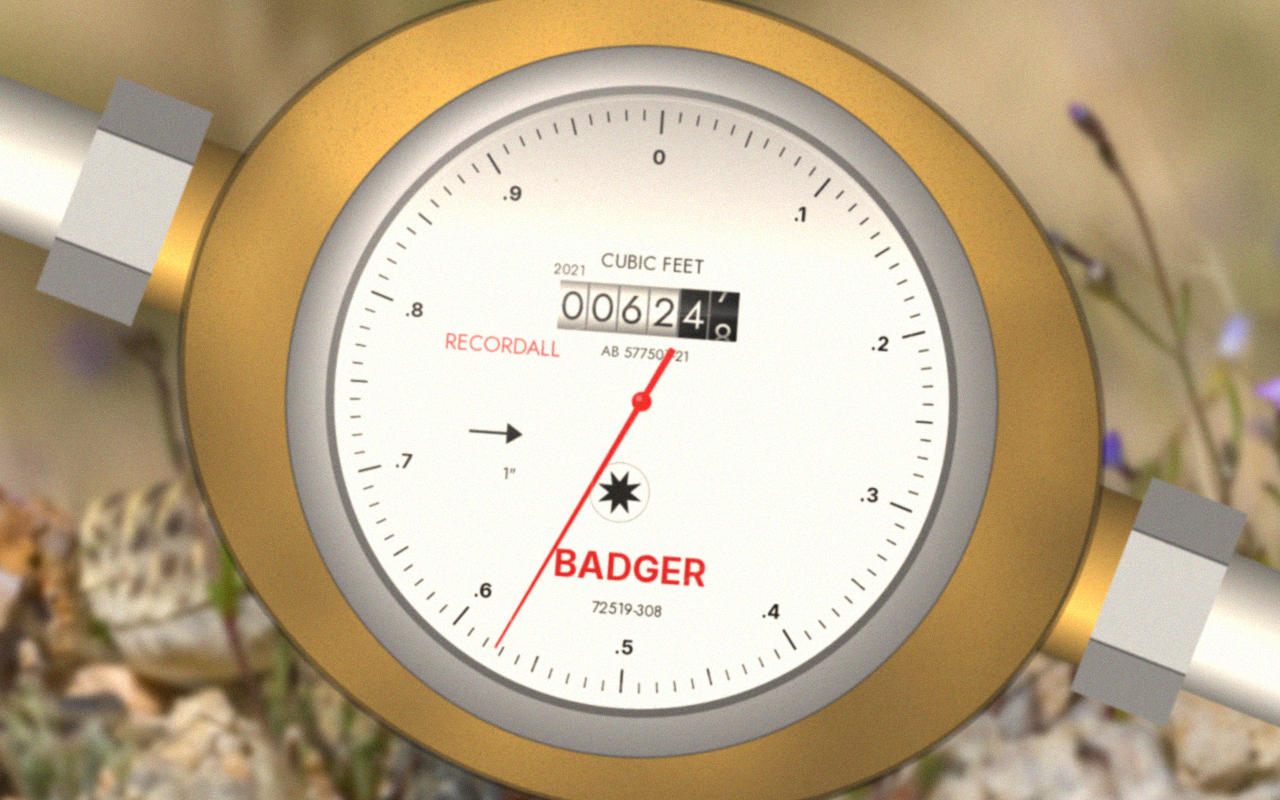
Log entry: 6247.57; ft³
